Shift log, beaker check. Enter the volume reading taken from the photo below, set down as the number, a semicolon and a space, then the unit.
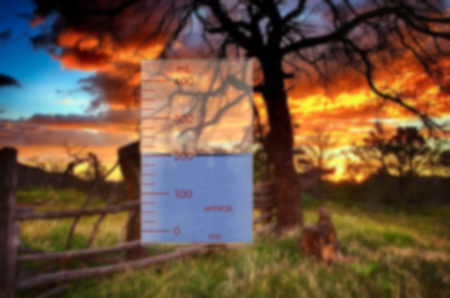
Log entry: 200; mL
